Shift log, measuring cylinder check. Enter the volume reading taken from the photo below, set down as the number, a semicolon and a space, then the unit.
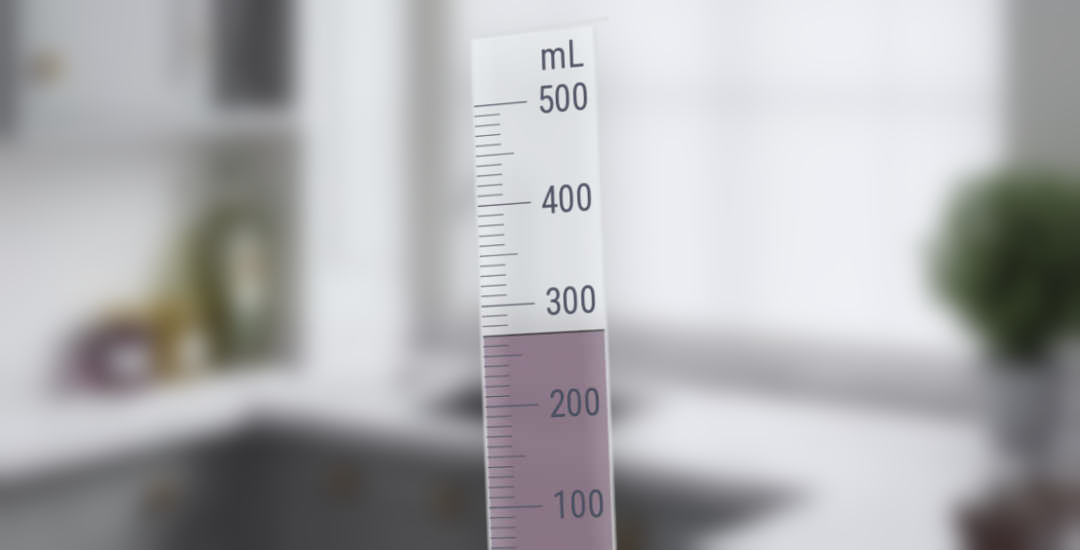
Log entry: 270; mL
